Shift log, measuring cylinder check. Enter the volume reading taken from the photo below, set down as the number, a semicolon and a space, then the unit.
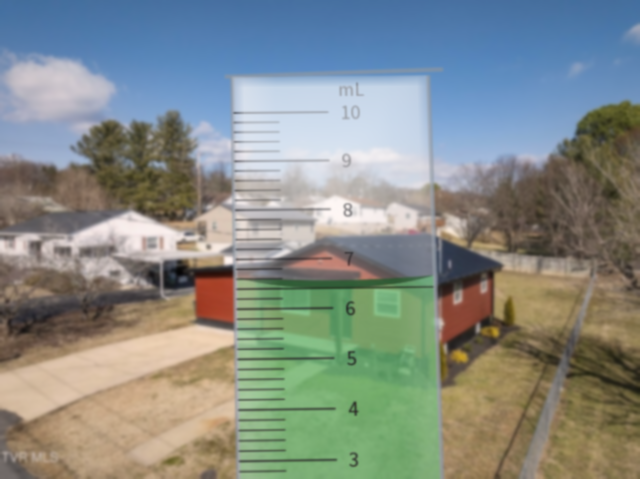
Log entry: 6.4; mL
